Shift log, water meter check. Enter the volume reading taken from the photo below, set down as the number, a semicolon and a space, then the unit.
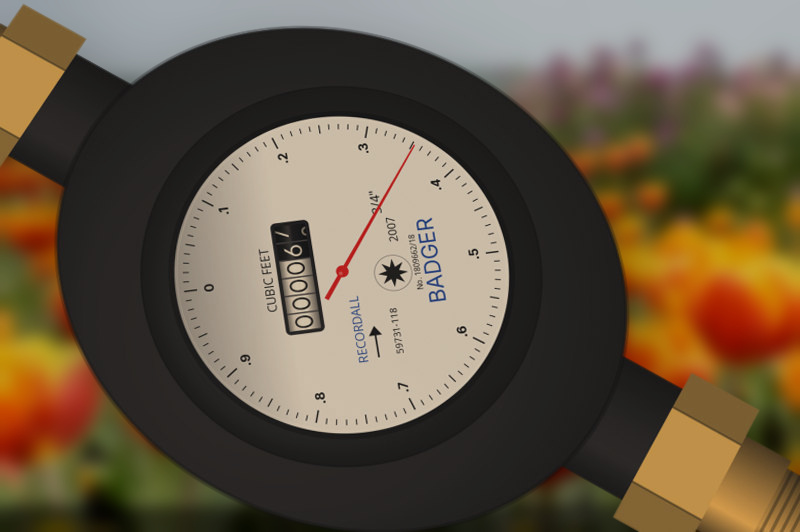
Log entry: 67.35; ft³
